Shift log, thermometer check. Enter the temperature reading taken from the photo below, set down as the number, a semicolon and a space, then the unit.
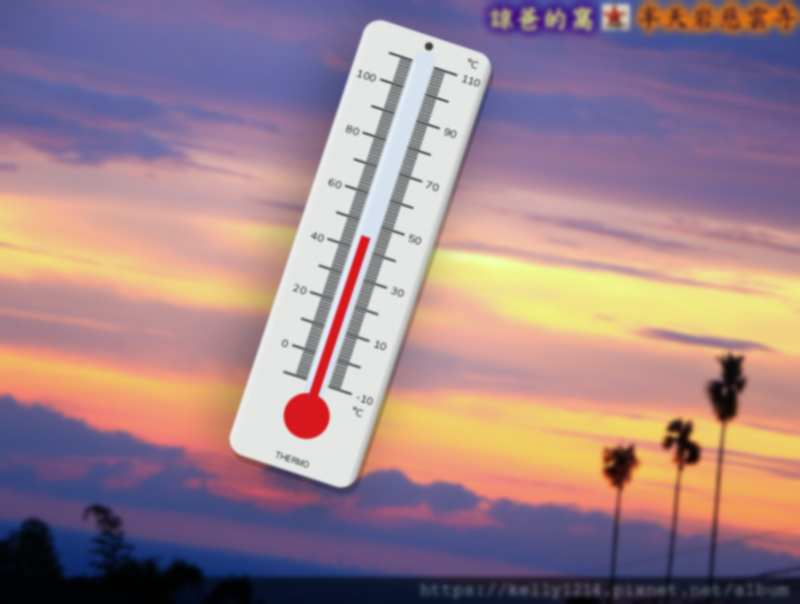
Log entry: 45; °C
